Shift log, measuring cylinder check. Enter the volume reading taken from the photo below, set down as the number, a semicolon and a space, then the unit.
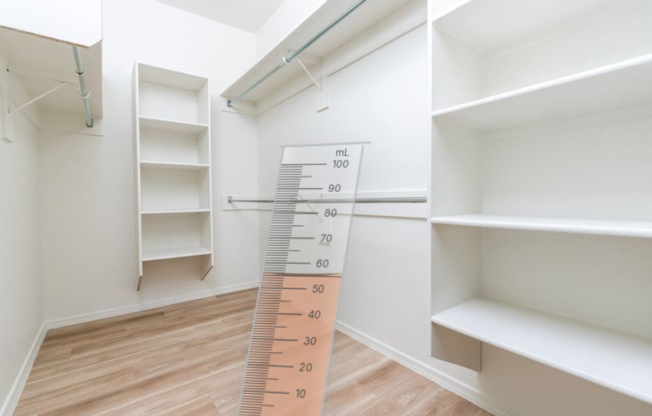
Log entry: 55; mL
